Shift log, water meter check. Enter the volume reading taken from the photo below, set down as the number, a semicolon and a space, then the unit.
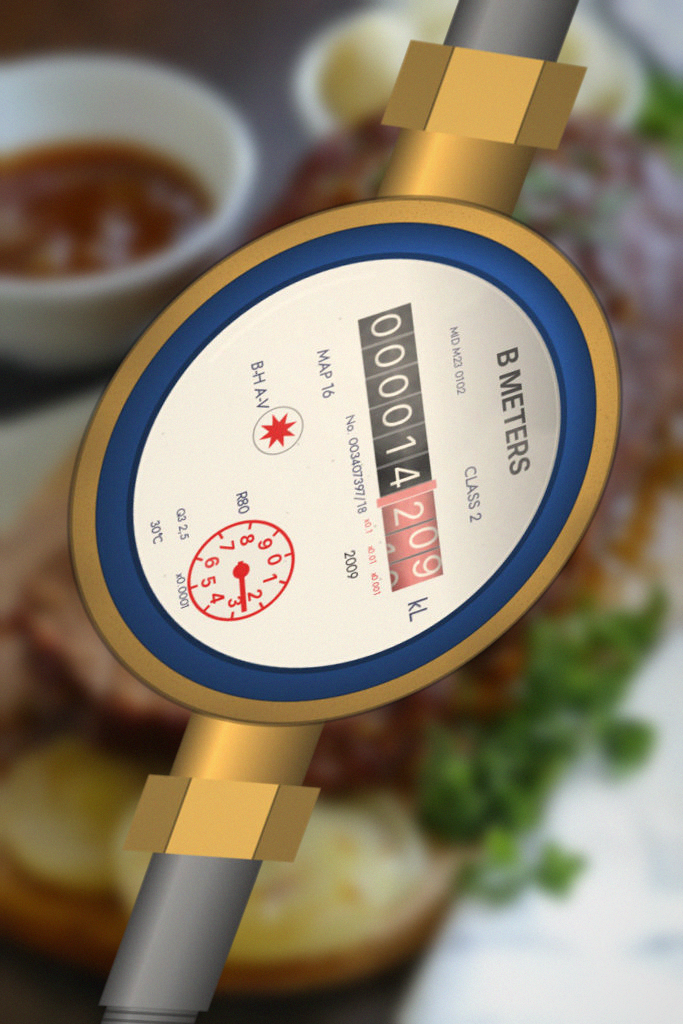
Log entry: 14.2092; kL
